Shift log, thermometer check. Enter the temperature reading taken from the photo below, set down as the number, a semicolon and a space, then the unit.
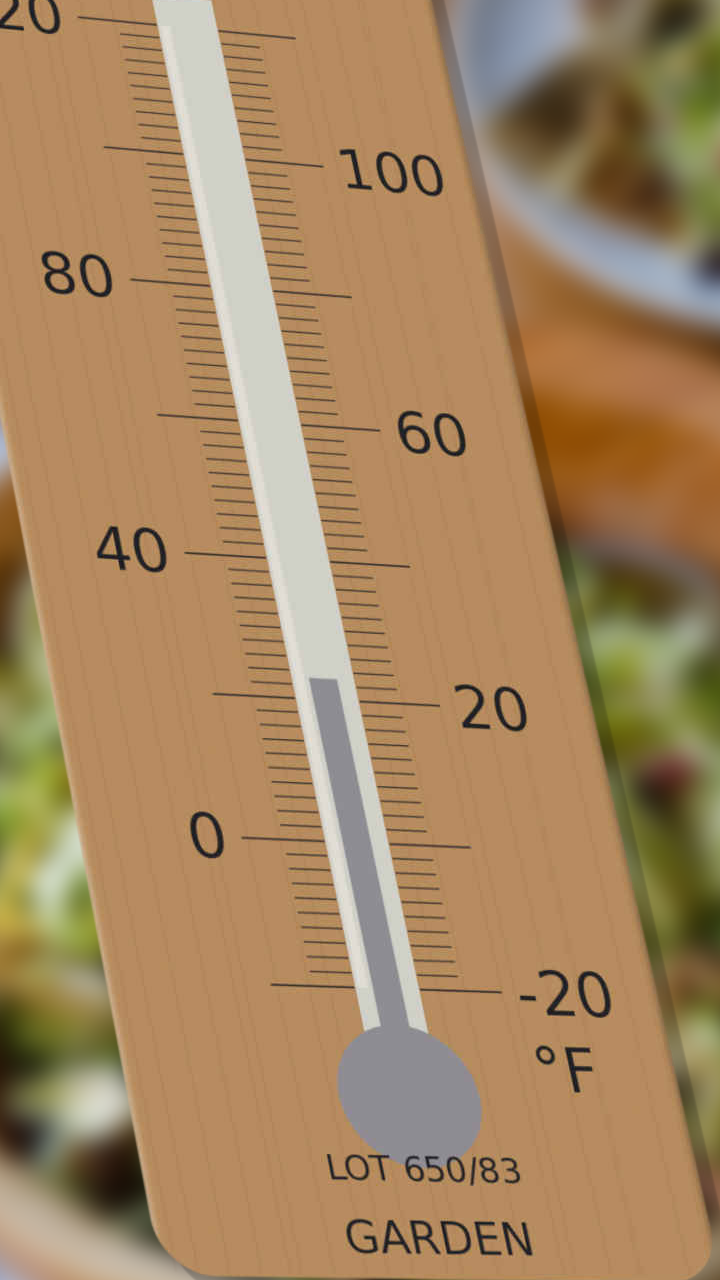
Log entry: 23; °F
